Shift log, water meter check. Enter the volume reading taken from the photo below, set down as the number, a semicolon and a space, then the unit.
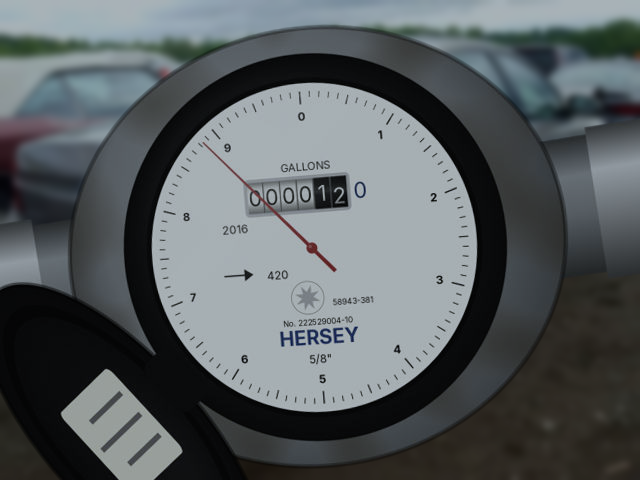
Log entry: 118.8; gal
